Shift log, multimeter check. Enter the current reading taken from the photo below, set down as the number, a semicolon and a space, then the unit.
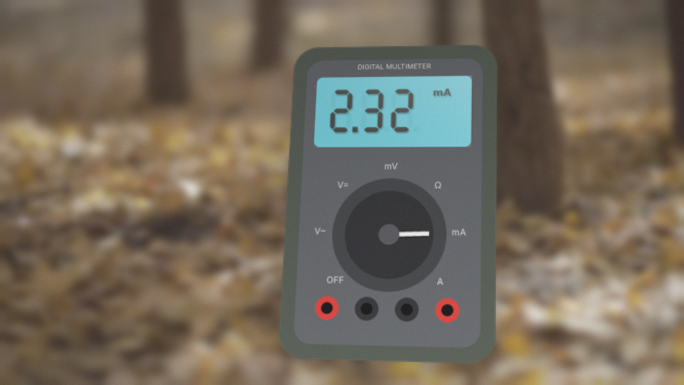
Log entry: 2.32; mA
